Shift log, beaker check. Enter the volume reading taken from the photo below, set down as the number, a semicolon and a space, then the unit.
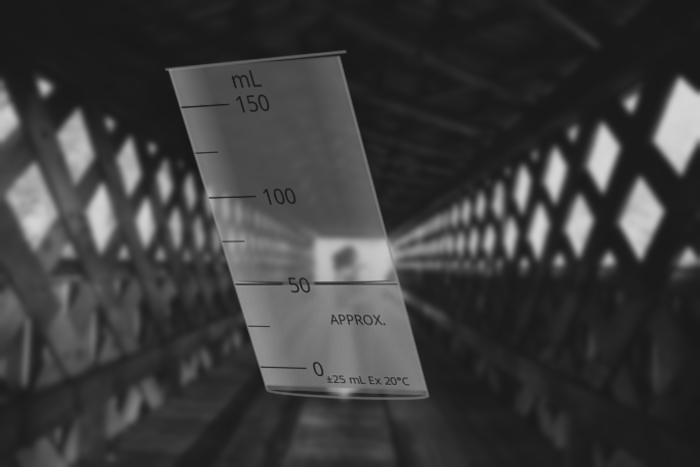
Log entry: 50; mL
